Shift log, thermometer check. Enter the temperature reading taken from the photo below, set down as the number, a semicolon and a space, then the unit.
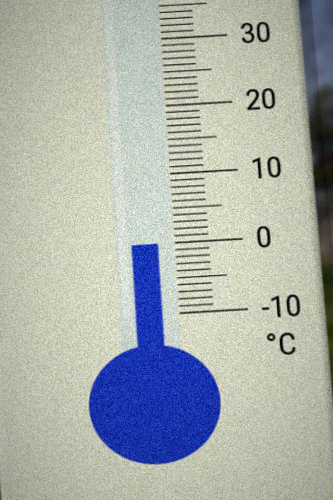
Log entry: 0; °C
